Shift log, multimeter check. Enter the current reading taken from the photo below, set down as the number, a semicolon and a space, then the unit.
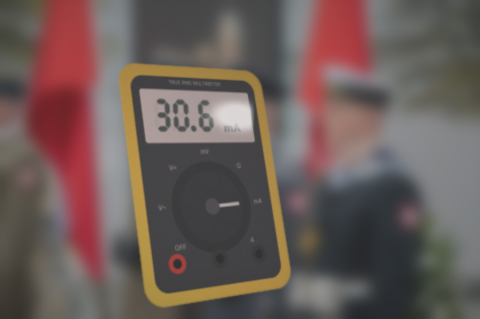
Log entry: 30.6; mA
